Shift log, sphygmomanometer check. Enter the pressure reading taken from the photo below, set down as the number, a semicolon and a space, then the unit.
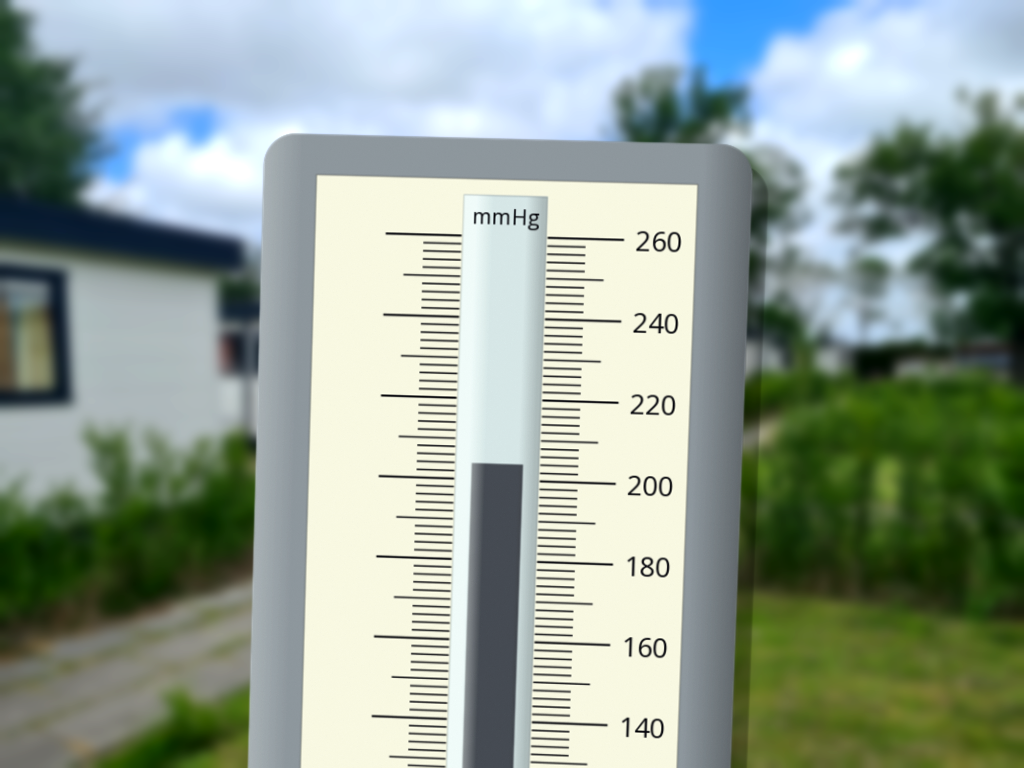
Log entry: 204; mmHg
